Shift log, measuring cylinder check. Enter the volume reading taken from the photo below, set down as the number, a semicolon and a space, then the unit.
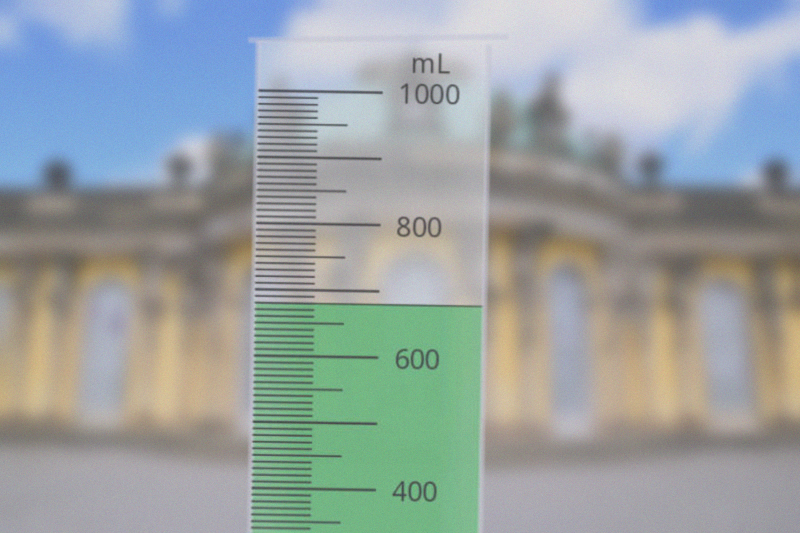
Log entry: 680; mL
